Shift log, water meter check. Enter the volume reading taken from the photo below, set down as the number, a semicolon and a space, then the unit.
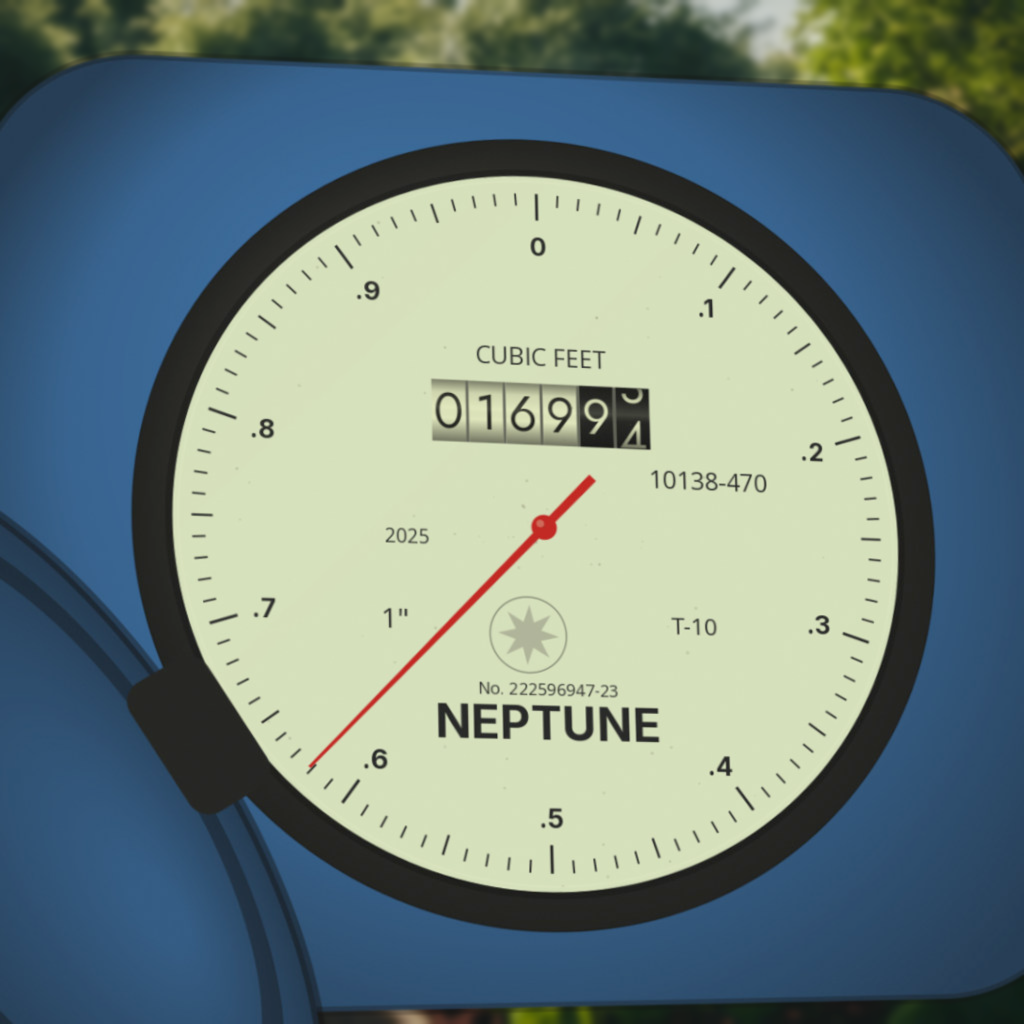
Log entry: 16993.62; ft³
